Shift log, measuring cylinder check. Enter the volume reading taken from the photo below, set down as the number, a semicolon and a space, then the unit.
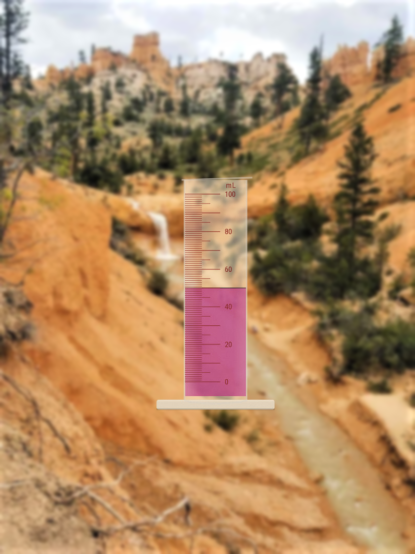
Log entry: 50; mL
